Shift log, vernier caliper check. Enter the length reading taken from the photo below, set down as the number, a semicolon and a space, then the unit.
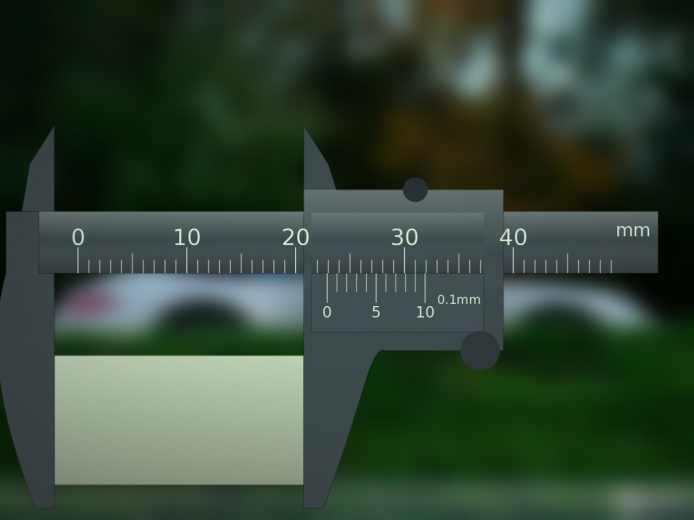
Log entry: 22.9; mm
